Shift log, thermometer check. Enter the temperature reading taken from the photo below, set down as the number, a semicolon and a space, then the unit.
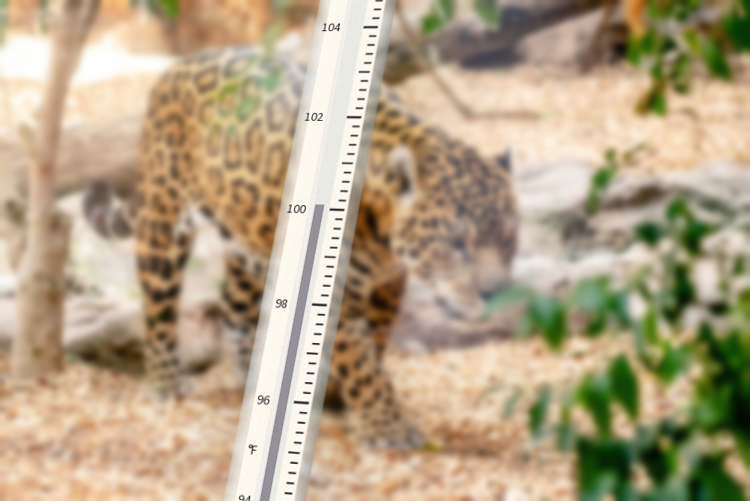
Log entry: 100.1; °F
